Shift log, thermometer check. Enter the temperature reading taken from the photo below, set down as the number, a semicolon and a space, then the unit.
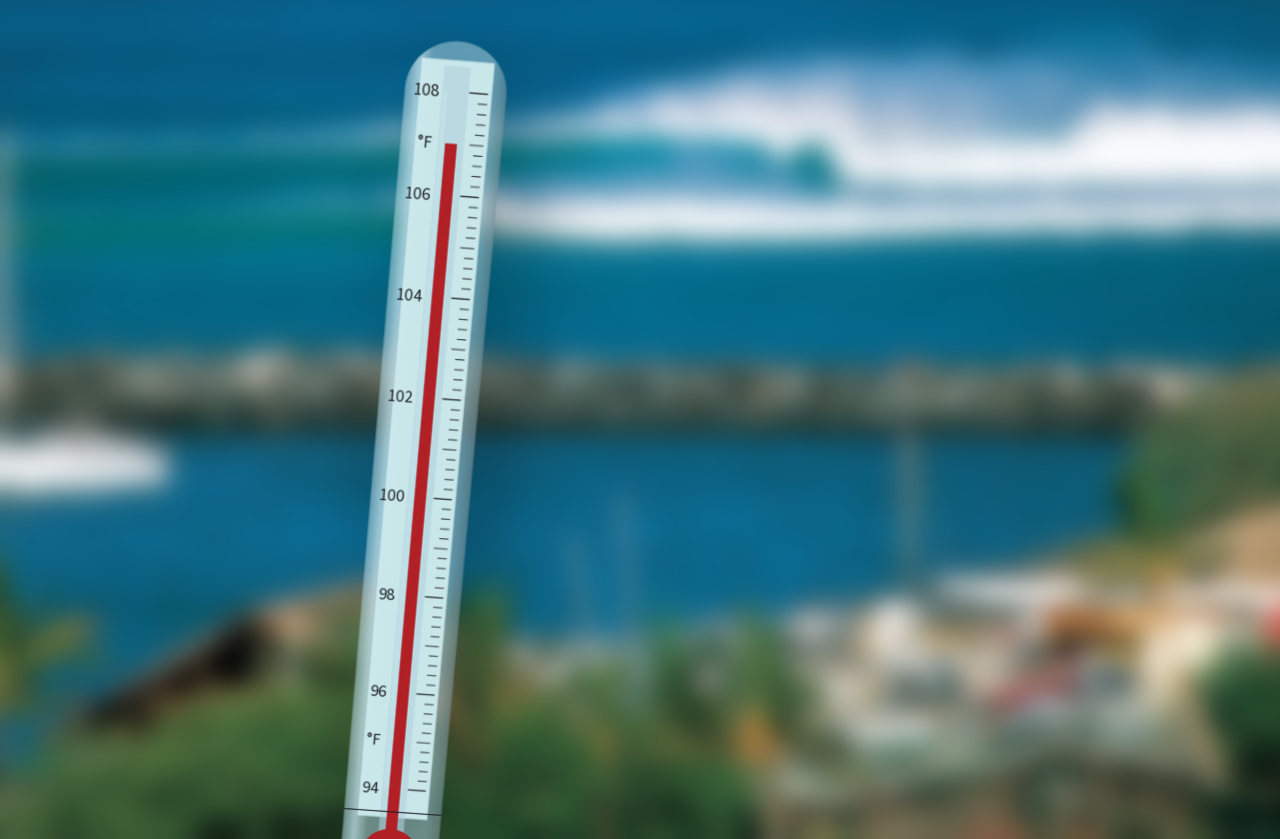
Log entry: 107; °F
